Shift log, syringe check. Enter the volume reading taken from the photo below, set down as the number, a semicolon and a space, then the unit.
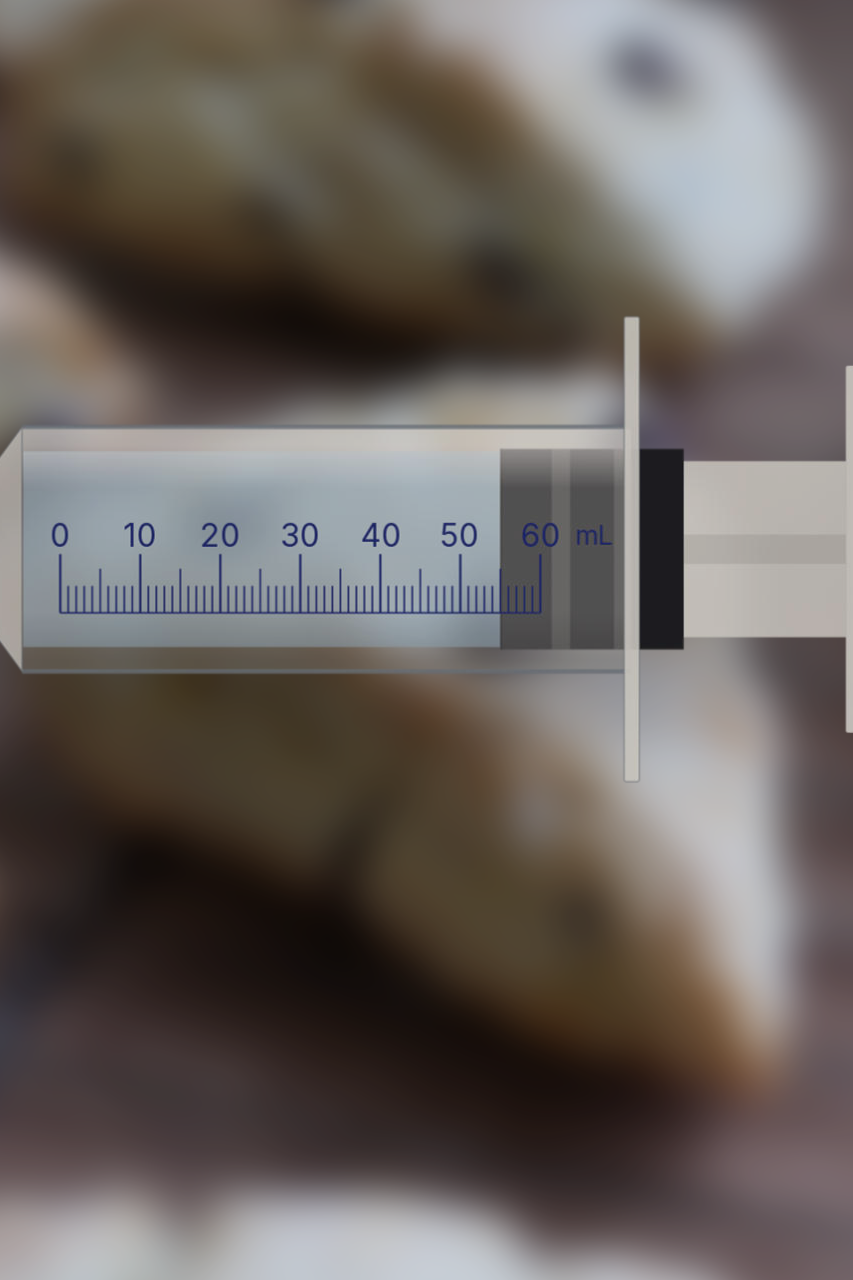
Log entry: 55; mL
